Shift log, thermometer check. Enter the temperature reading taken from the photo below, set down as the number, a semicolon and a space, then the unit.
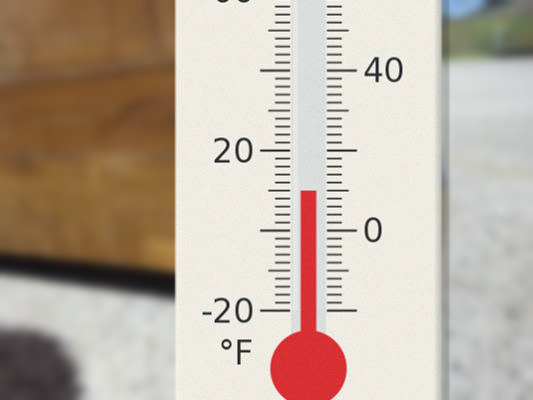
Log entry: 10; °F
